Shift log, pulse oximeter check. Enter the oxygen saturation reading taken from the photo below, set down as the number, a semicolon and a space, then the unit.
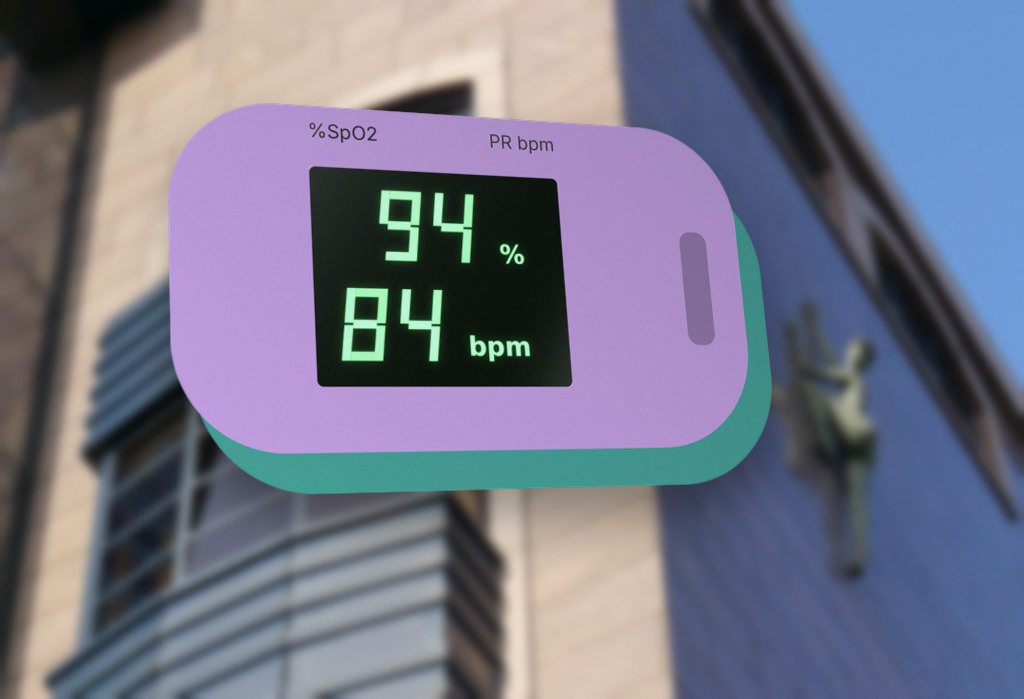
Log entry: 94; %
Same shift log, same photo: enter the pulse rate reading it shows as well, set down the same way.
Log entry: 84; bpm
